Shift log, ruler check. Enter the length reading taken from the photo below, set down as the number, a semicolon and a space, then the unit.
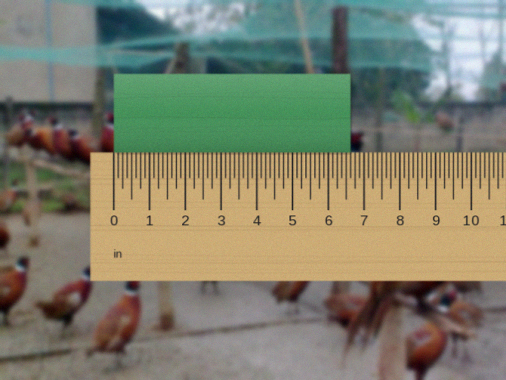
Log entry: 6.625; in
